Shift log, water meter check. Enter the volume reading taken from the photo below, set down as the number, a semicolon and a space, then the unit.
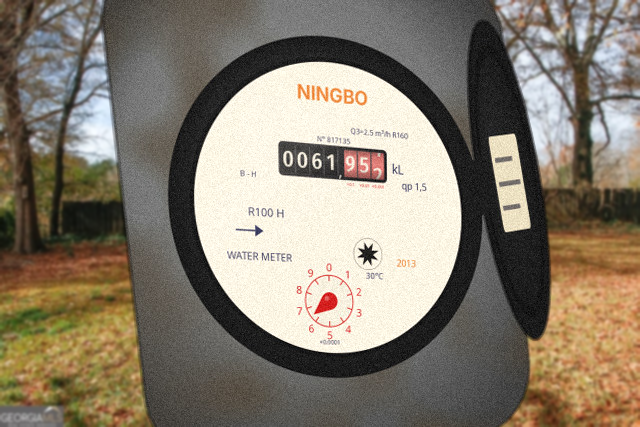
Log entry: 61.9516; kL
